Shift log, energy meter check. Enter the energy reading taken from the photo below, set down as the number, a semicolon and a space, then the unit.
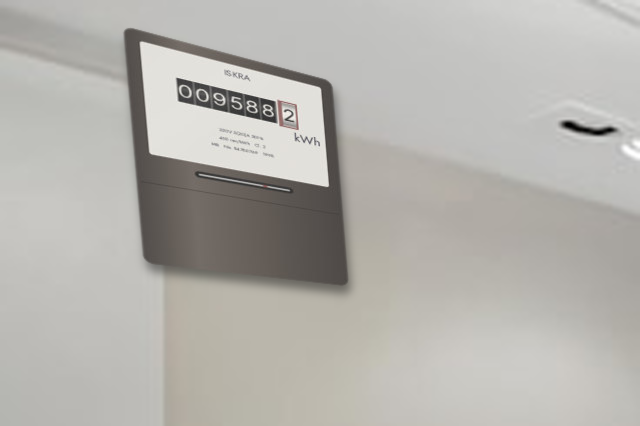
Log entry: 9588.2; kWh
